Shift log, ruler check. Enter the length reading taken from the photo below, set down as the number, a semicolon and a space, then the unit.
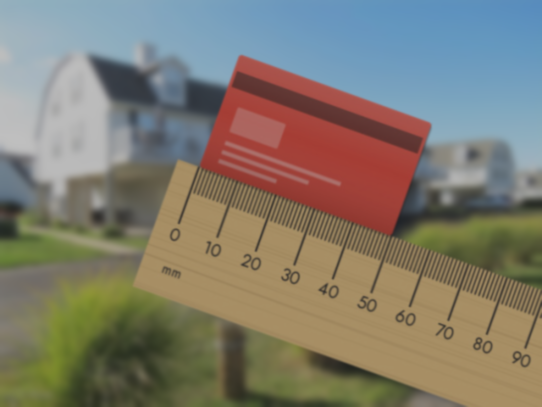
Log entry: 50; mm
